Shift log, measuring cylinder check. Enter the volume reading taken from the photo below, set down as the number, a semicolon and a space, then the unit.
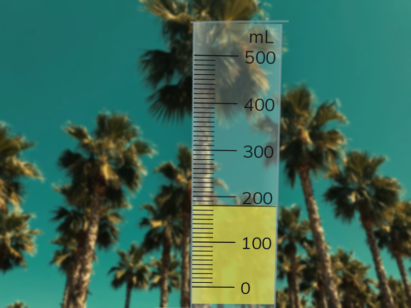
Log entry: 180; mL
